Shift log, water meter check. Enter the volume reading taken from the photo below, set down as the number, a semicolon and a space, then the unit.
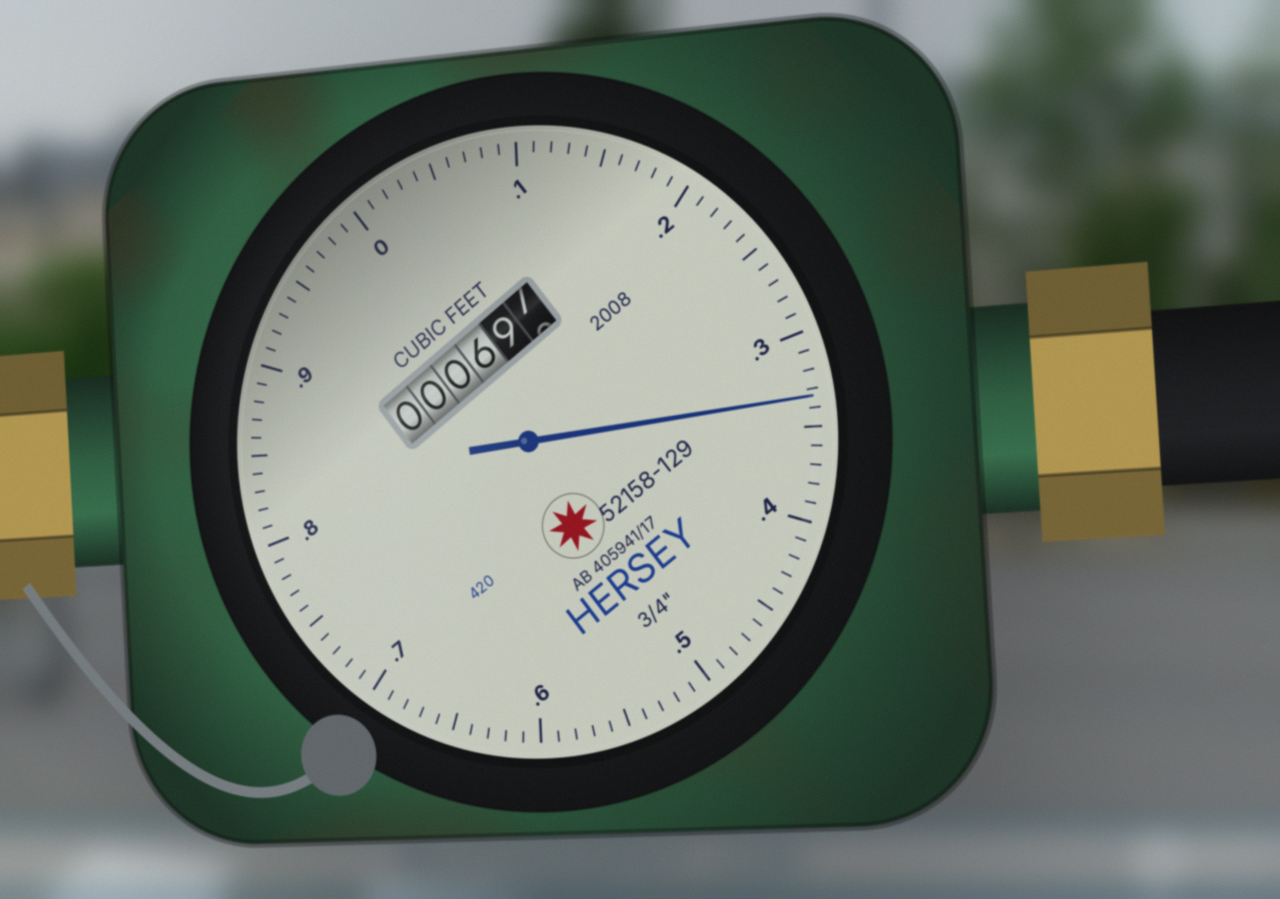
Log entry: 697.33; ft³
